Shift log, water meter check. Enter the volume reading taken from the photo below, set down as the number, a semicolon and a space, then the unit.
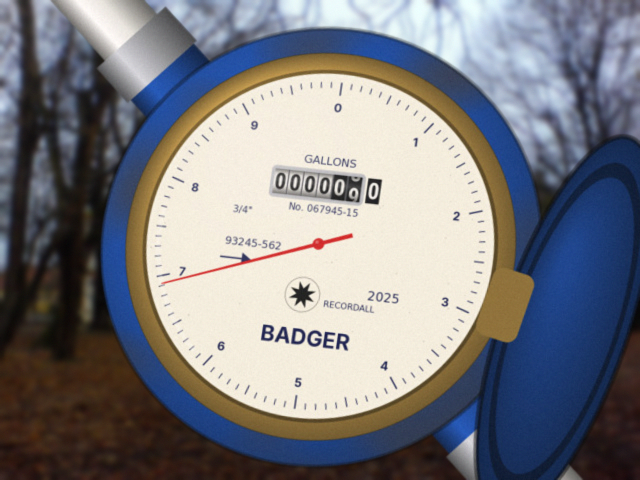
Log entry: 86.9; gal
